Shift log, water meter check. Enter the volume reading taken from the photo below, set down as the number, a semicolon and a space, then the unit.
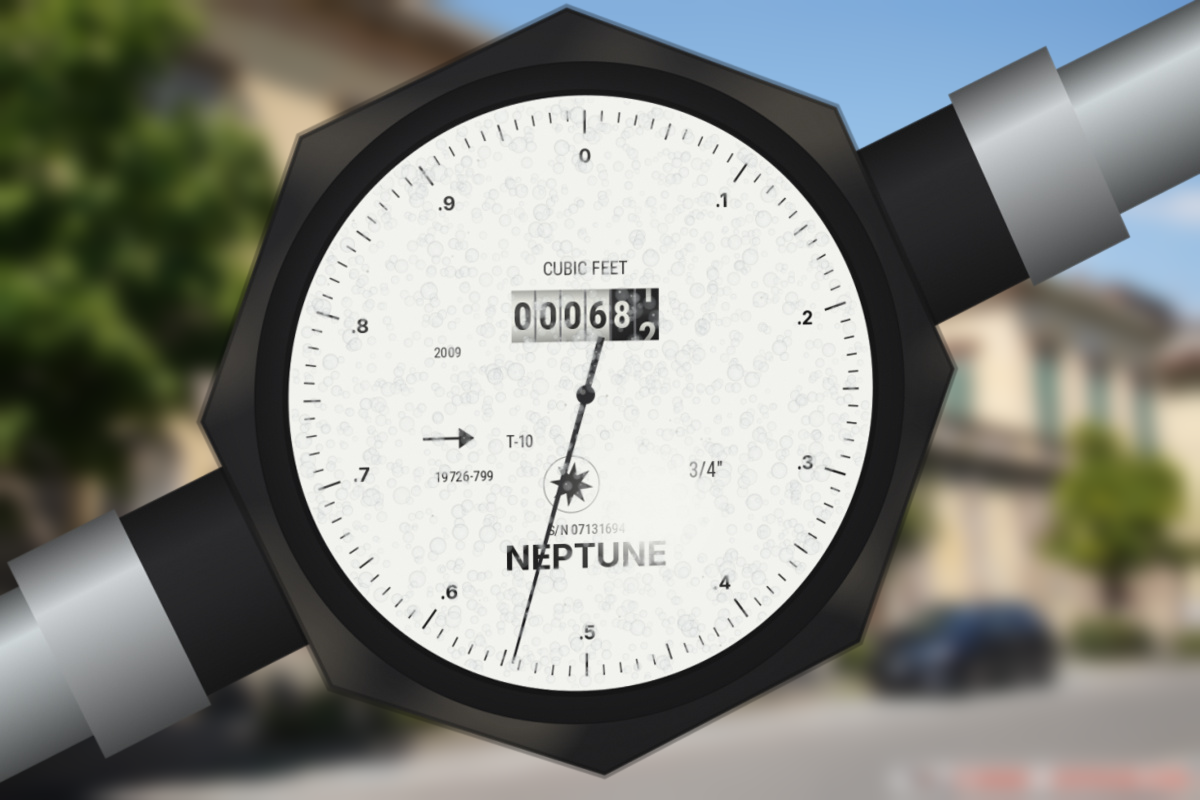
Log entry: 681.54; ft³
